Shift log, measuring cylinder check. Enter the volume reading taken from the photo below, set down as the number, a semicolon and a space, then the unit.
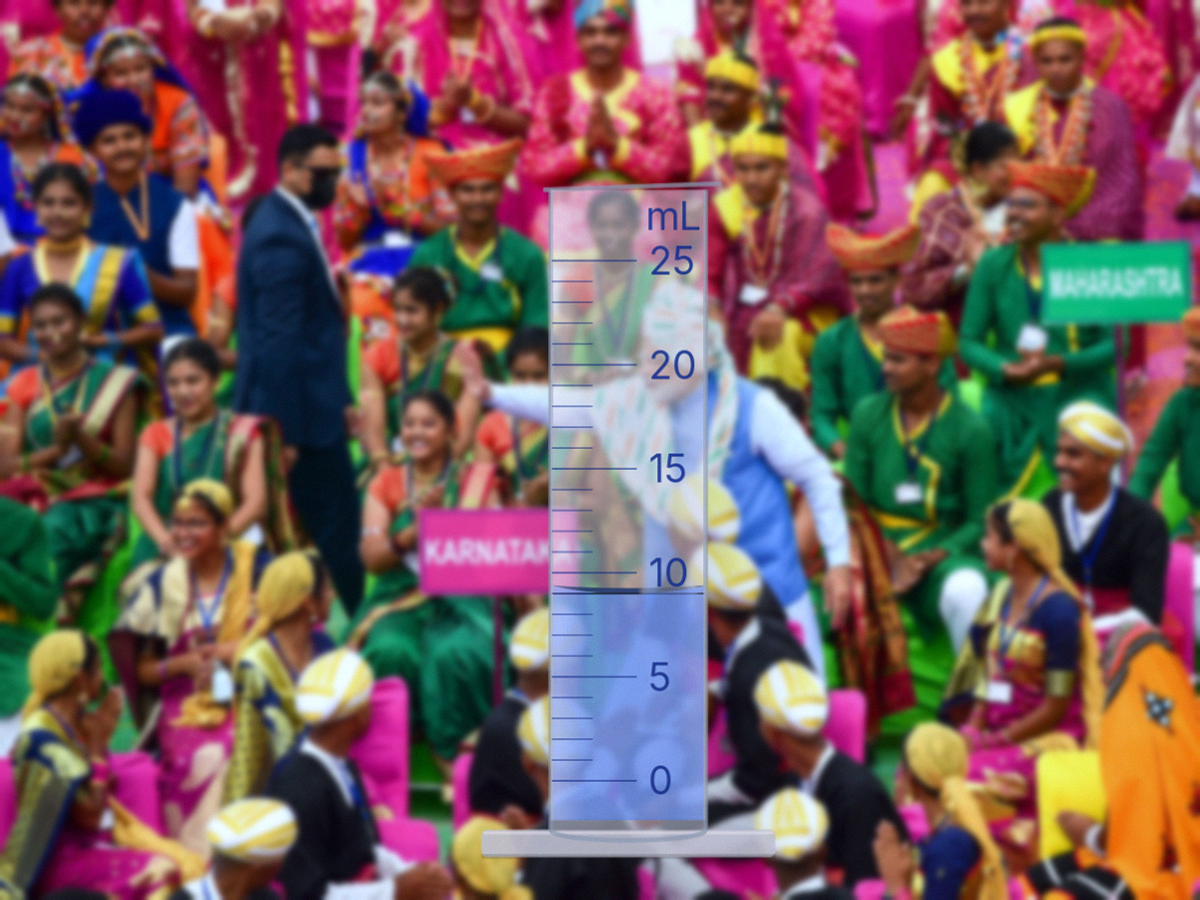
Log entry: 9; mL
